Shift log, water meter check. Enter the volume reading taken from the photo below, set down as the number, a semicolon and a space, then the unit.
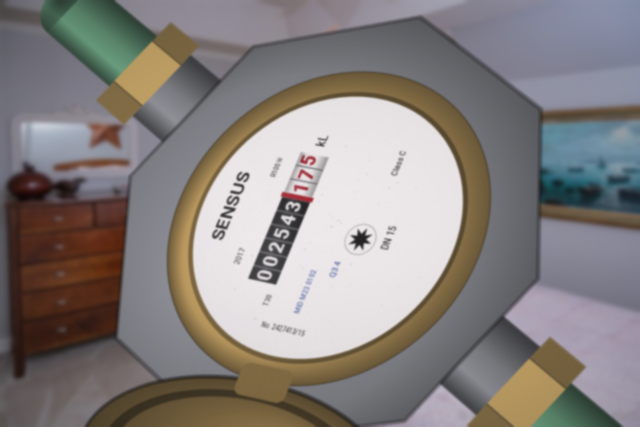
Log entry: 2543.175; kL
